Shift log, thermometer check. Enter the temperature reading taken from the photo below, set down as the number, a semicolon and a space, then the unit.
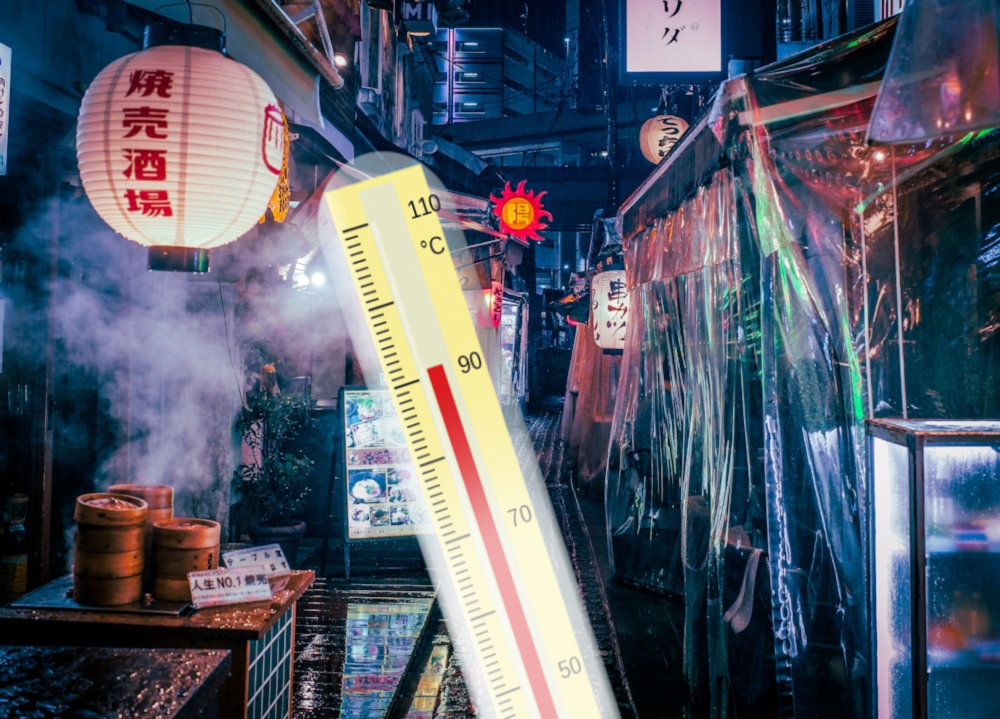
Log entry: 91; °C
